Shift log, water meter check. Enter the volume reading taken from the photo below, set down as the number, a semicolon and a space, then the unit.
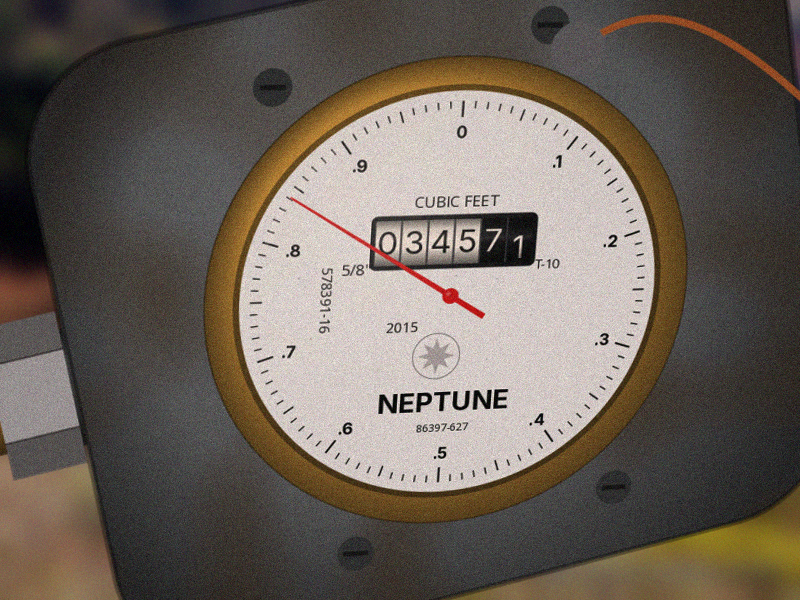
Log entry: 34570.84; ft³
